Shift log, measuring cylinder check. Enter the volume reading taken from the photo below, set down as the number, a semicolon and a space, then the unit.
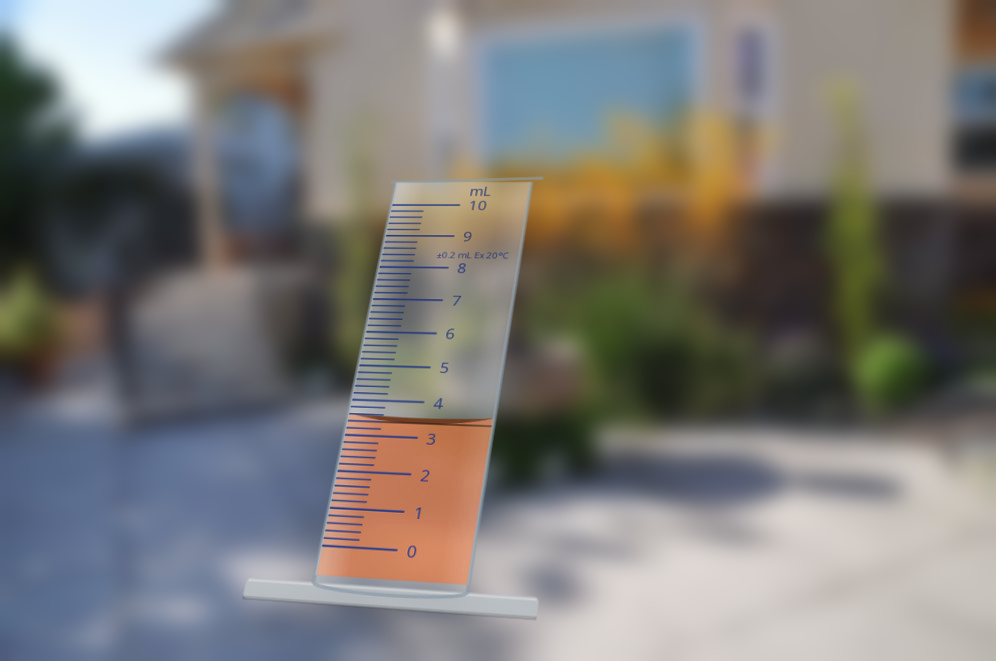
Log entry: 3.4; mL
